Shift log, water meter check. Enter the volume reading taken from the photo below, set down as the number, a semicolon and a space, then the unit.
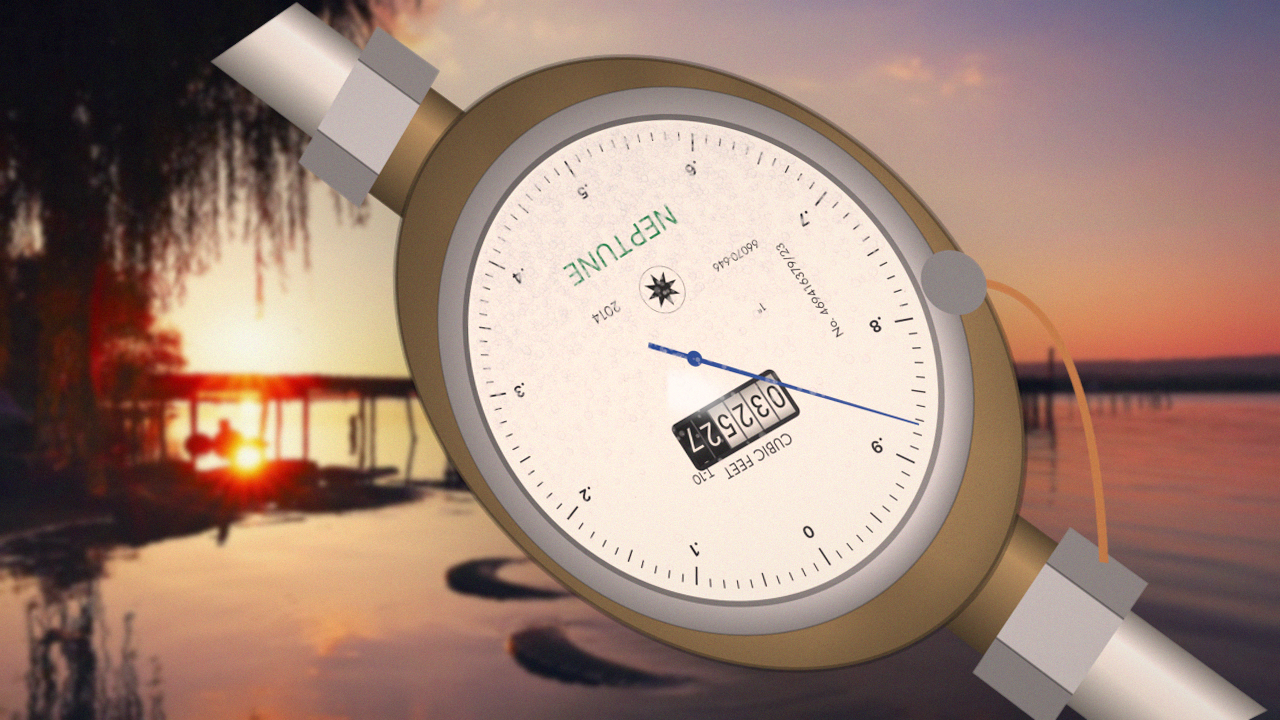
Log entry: 32526.87; ft³
